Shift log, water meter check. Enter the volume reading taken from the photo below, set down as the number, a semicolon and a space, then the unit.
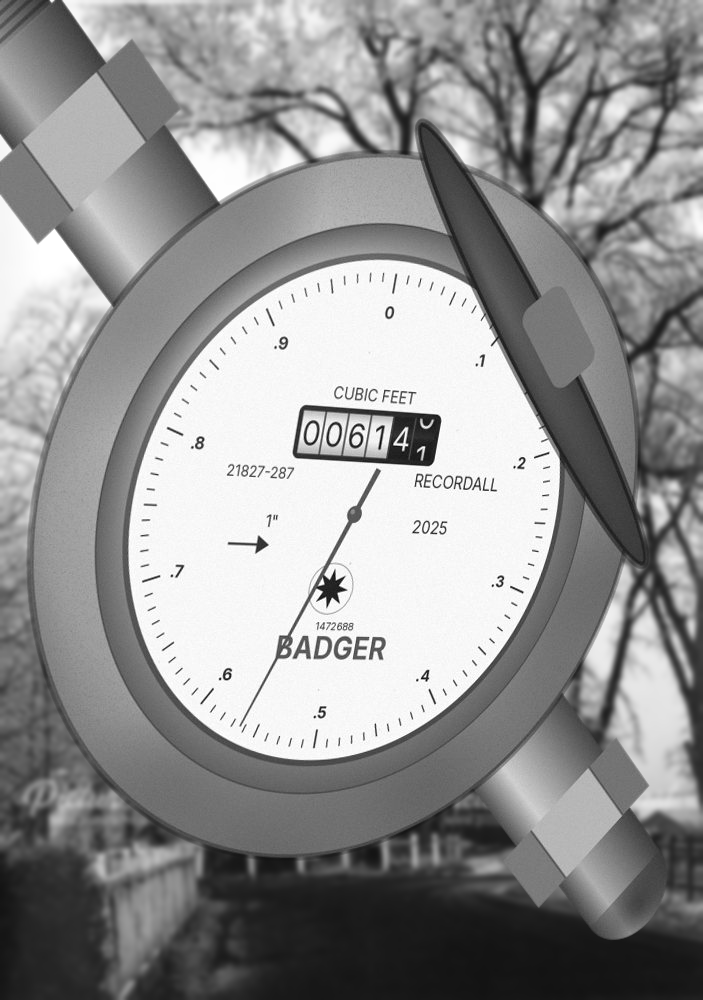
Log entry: 6140.56; ft³
